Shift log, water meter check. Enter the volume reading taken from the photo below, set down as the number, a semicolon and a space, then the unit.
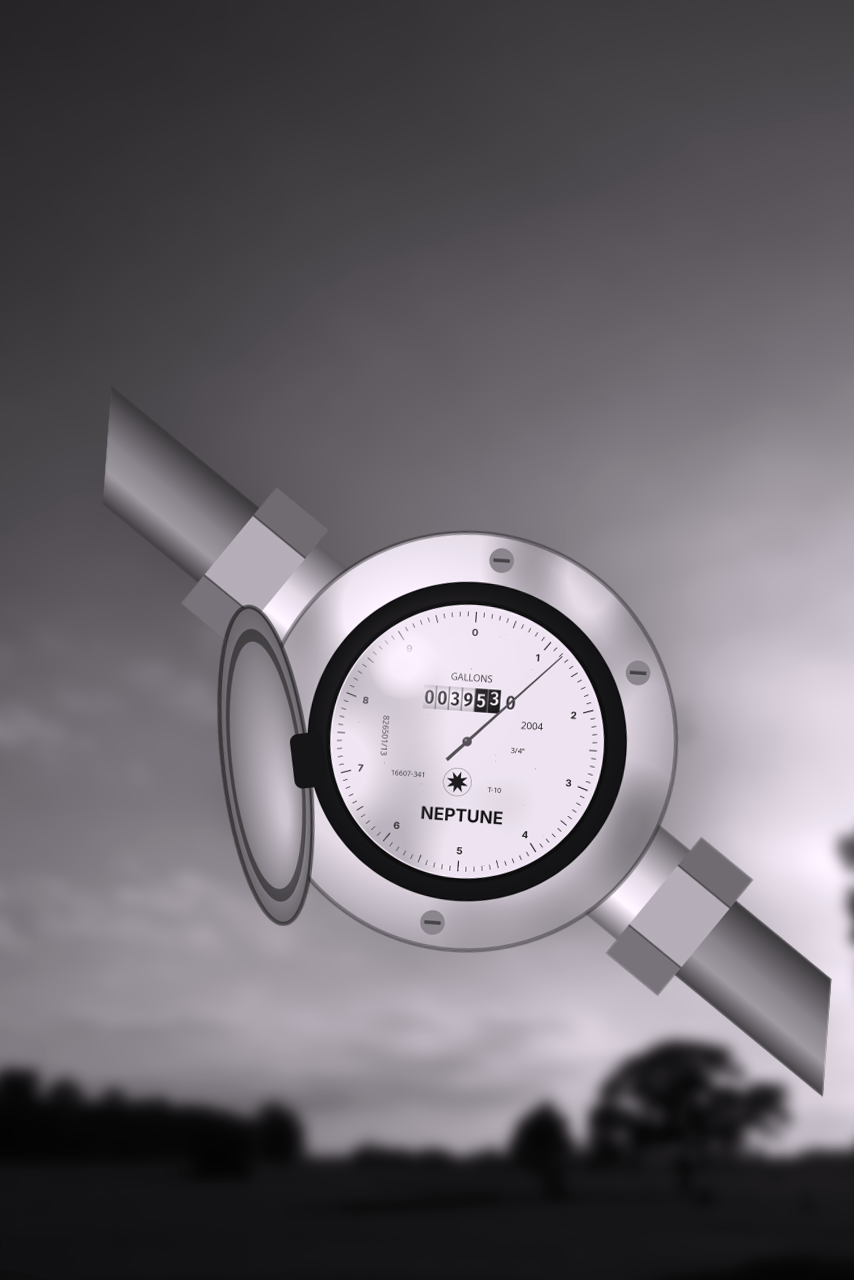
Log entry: 39531.2; gal
